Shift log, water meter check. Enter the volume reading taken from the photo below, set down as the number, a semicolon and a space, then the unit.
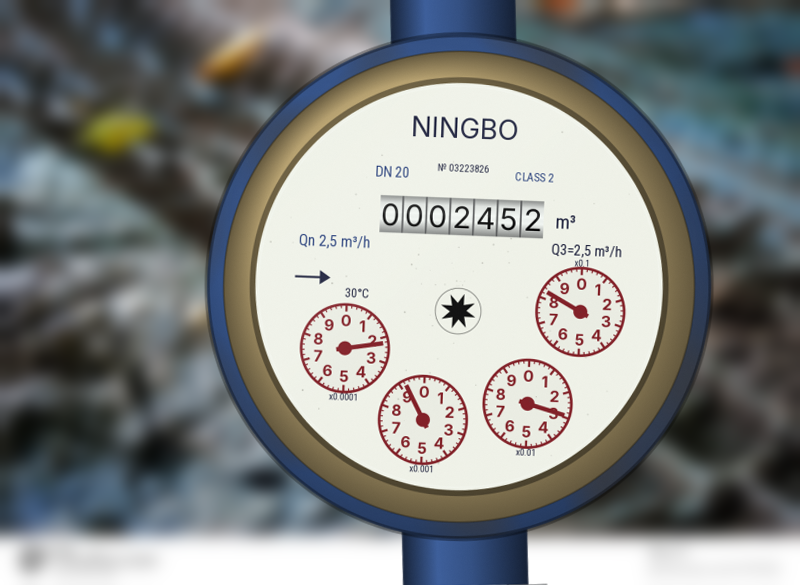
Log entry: 2452.8292; m³
